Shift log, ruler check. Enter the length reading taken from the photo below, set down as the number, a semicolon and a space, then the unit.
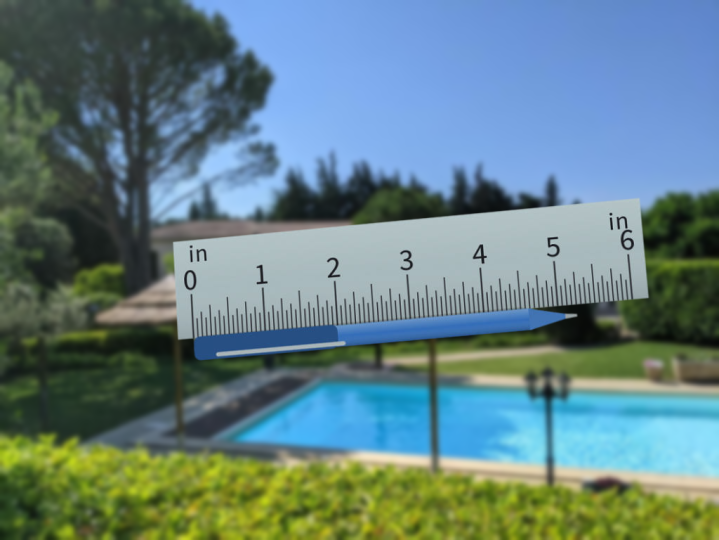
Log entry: 5.25; in
